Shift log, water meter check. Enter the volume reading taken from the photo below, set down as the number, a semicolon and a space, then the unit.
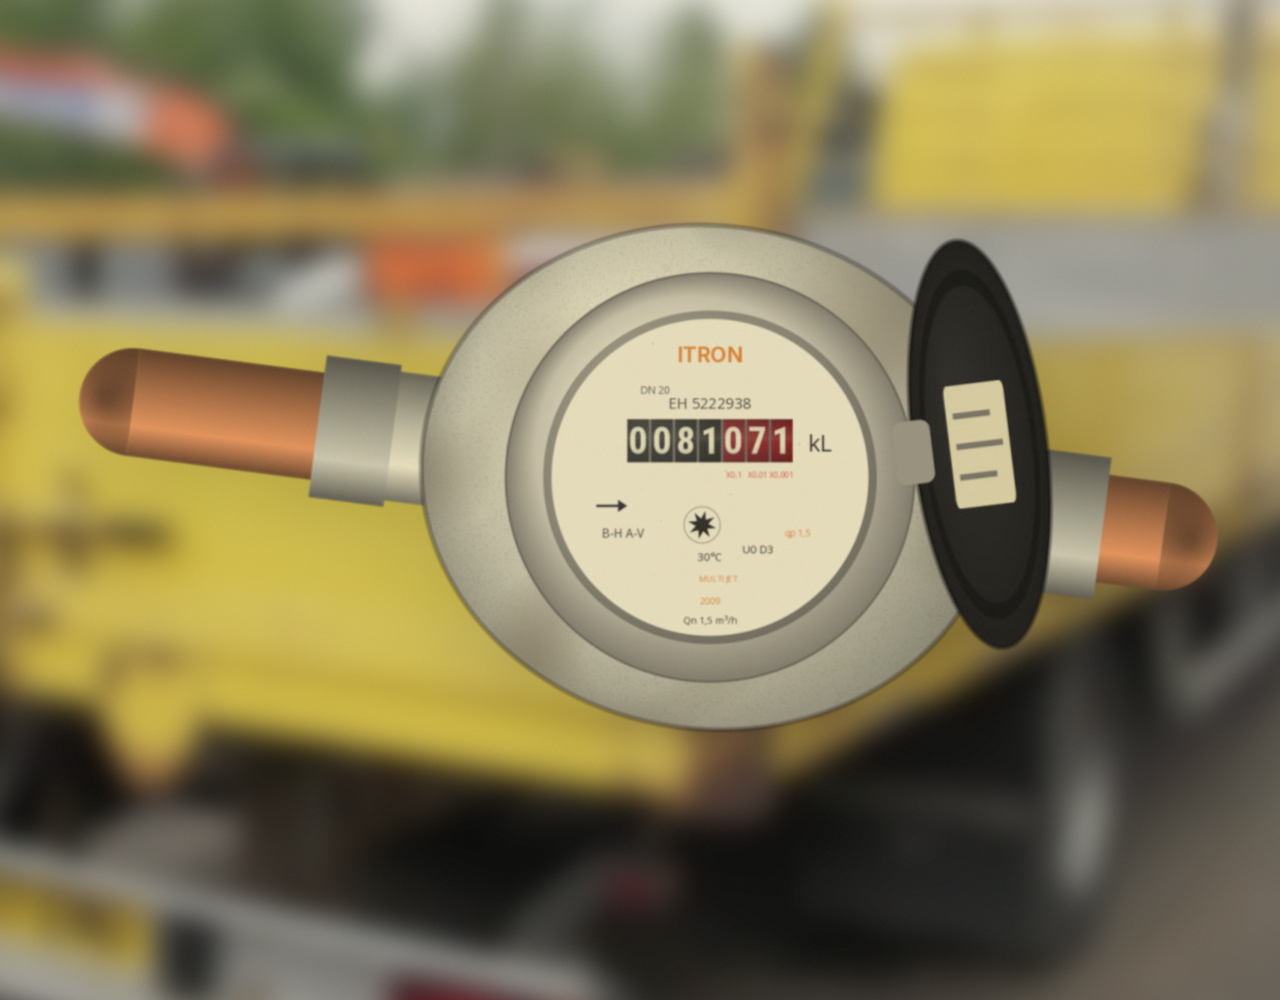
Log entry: 81.071; kL
